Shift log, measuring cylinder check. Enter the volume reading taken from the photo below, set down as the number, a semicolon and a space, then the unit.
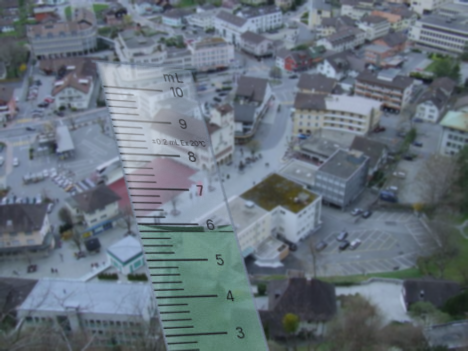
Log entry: 5.8; mL
